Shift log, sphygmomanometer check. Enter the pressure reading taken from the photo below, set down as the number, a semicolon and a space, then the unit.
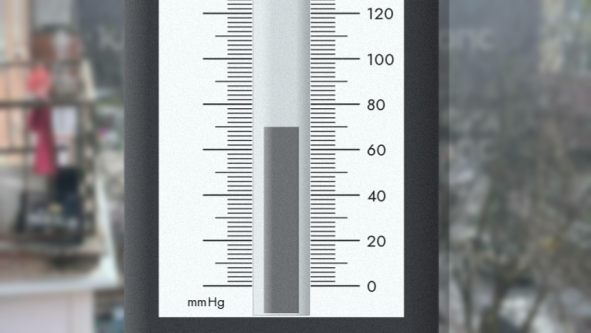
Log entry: 70; mmHg
